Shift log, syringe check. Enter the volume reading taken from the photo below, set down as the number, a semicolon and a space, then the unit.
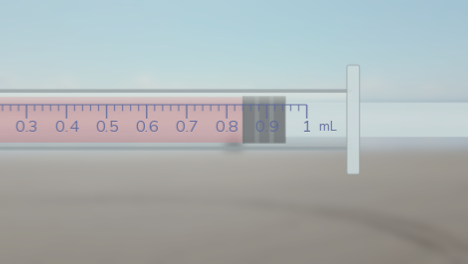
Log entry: 0.84; mL
